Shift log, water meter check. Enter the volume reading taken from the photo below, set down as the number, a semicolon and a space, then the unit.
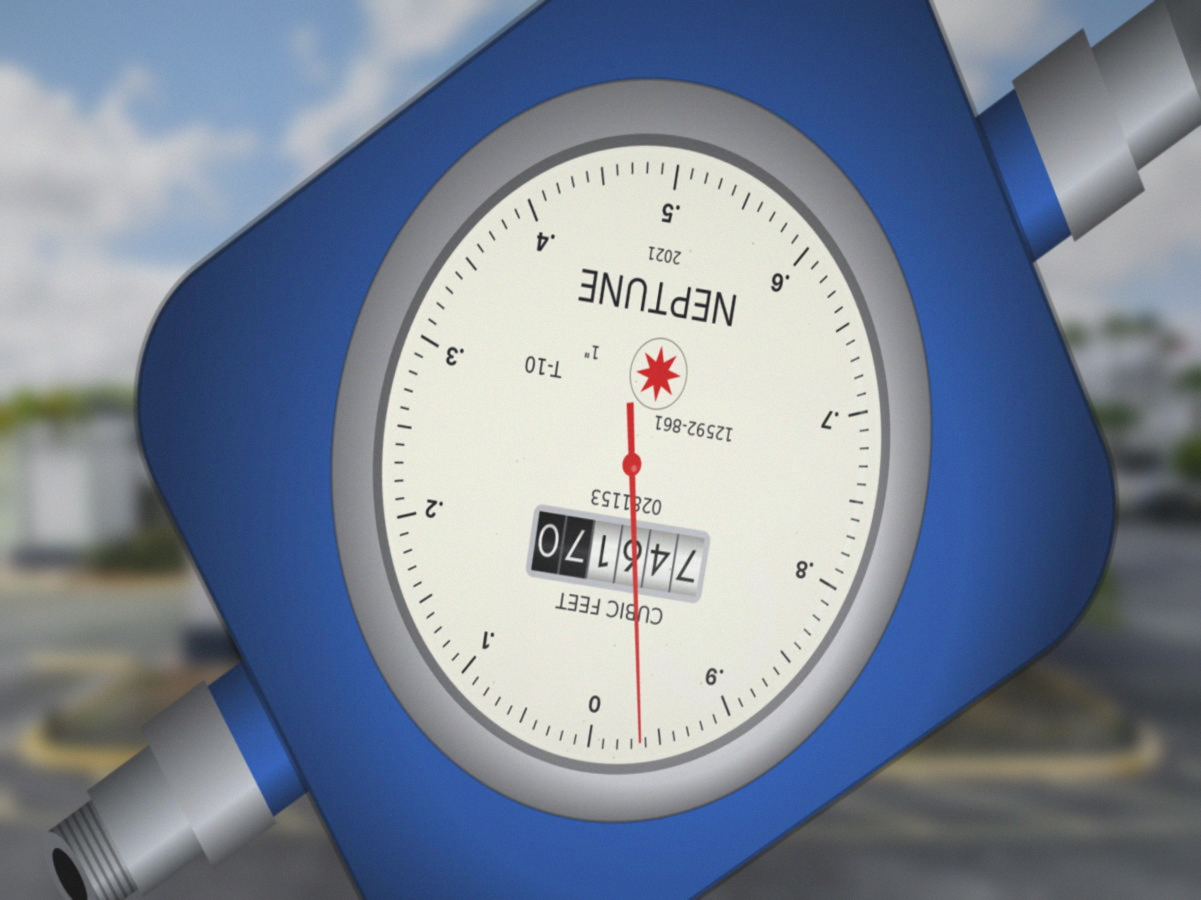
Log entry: 746169.96; ft³
